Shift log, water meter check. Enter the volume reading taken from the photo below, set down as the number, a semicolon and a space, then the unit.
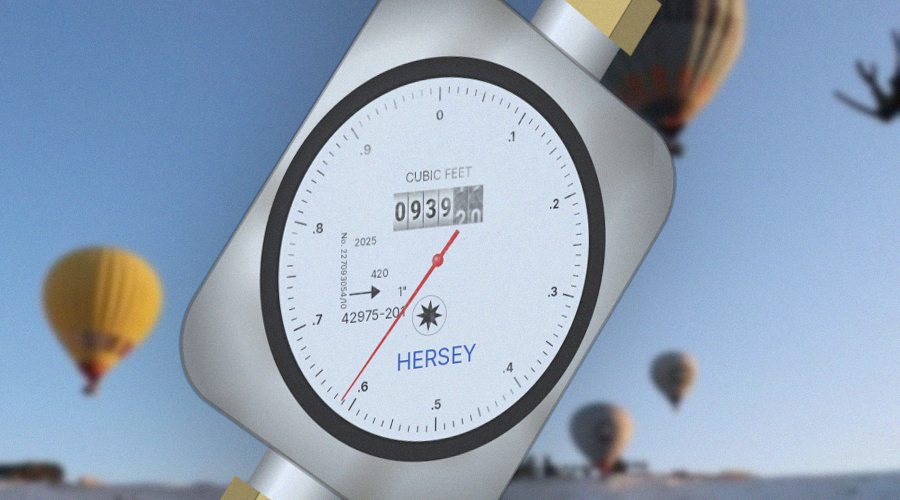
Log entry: 93919.61; ft³
